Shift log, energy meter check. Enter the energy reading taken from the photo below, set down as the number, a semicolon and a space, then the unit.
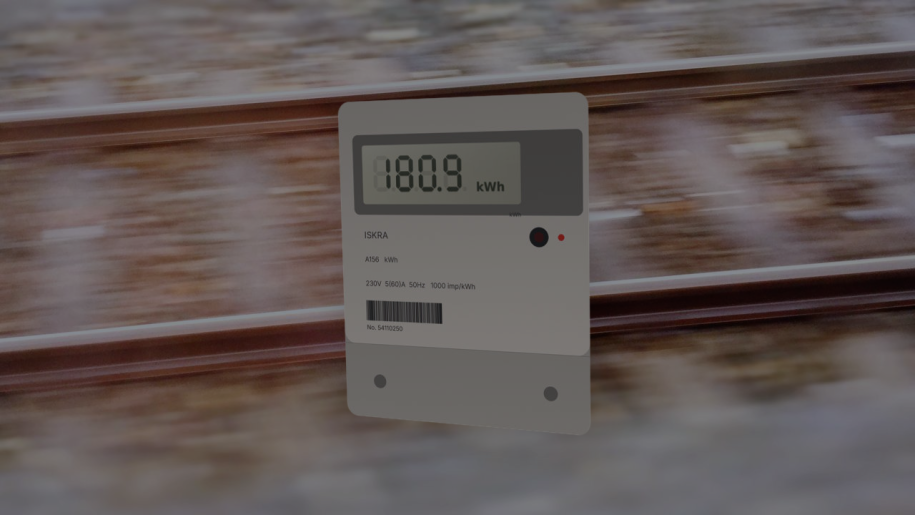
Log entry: 180.9; kWh
